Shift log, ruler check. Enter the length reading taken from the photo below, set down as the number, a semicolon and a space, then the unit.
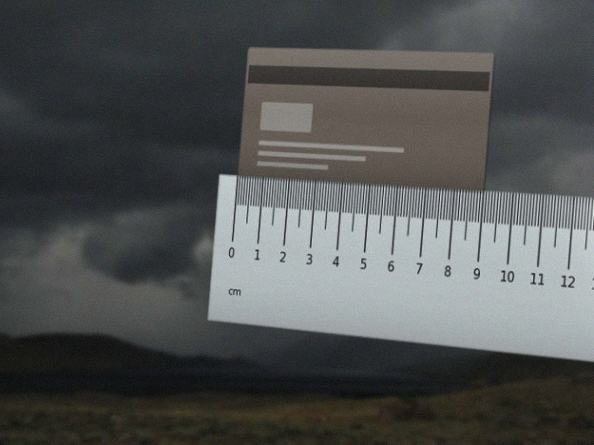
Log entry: 9; cm
